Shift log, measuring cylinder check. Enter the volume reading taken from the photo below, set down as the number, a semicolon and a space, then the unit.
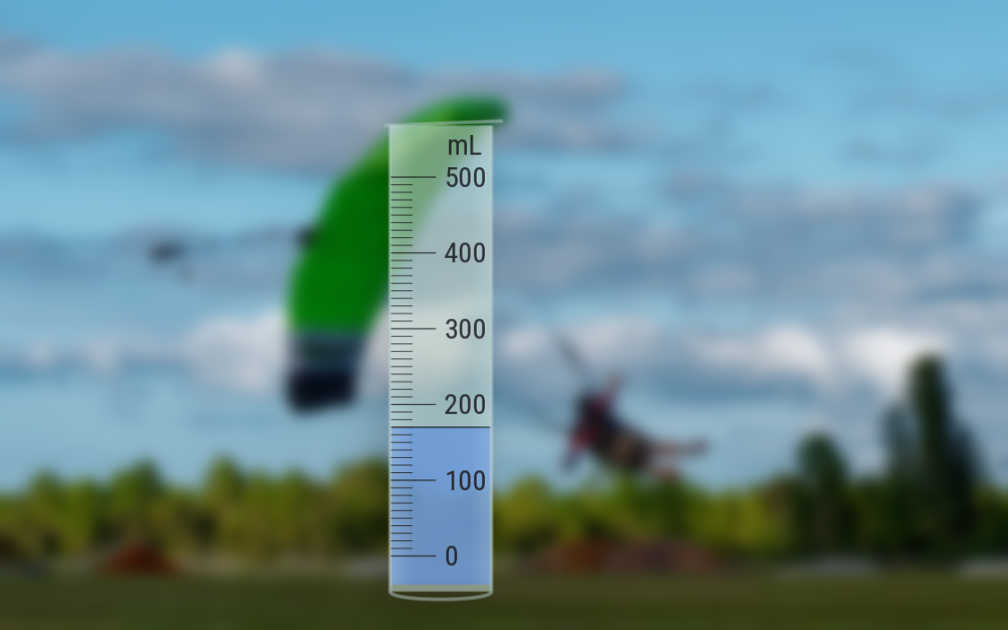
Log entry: 170; mL
